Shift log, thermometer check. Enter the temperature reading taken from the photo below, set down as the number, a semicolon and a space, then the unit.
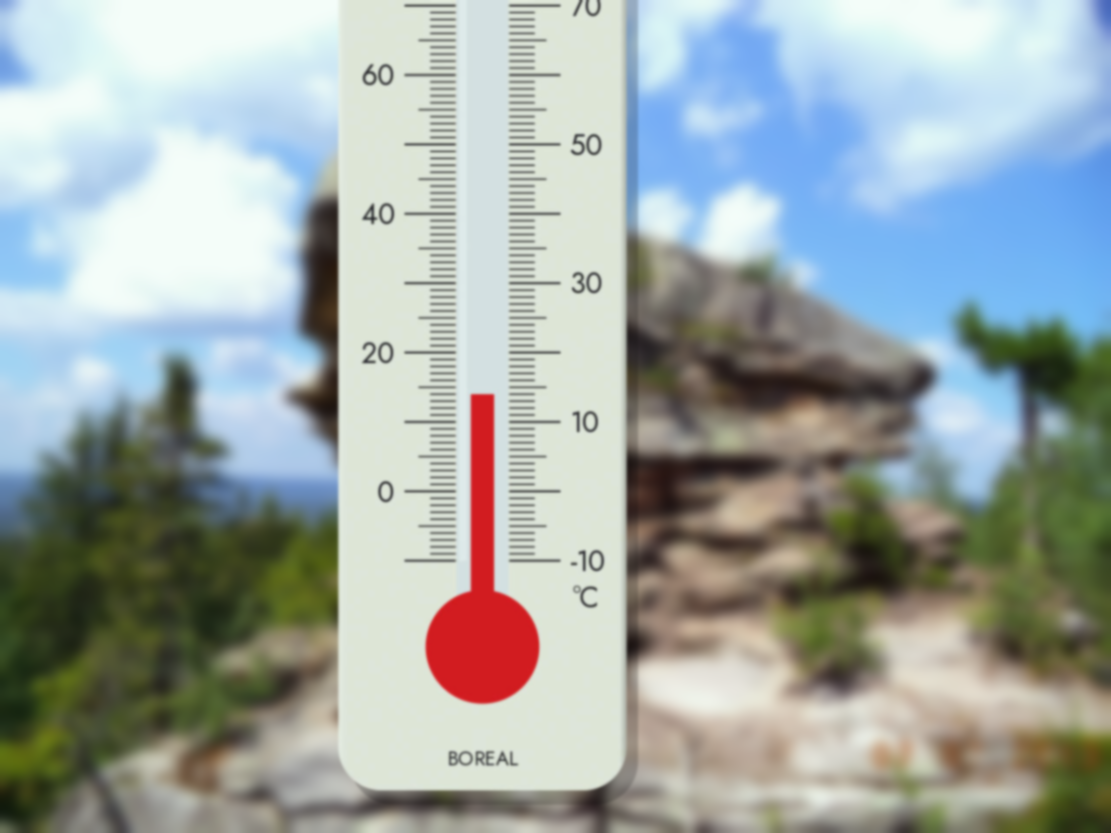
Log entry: 14; °C
